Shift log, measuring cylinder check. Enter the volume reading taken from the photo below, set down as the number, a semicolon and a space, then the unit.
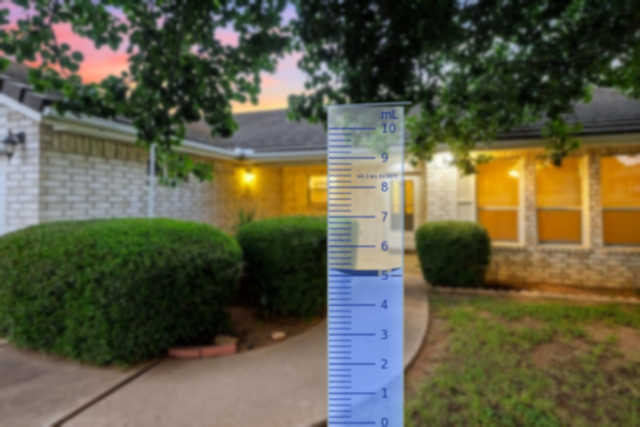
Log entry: 5; mL
